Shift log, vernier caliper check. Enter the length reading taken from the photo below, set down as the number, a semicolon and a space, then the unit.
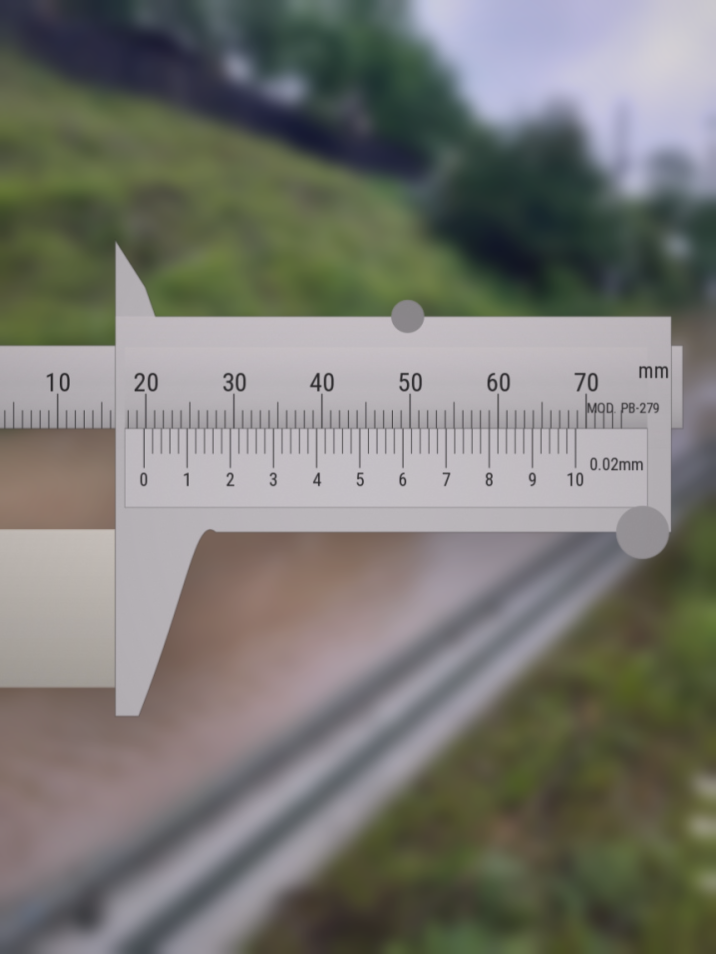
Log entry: 19.8; mm
